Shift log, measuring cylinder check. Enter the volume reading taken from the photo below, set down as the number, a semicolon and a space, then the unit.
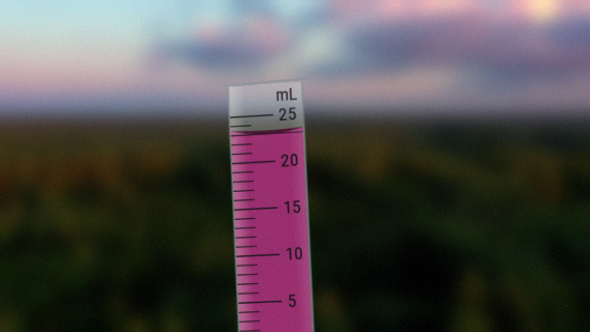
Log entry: 23; mL
